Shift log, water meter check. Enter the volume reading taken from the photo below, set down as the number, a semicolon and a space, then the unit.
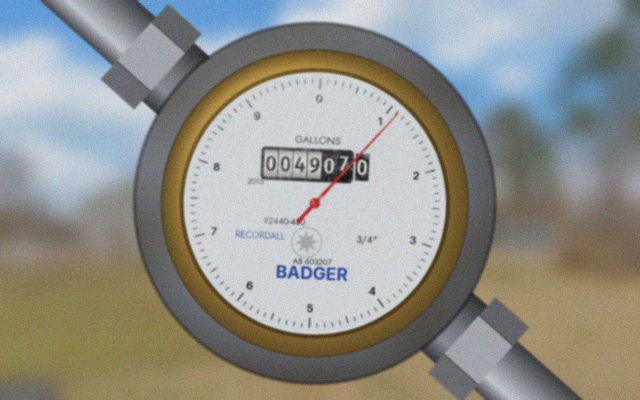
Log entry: 49071.1; gal
